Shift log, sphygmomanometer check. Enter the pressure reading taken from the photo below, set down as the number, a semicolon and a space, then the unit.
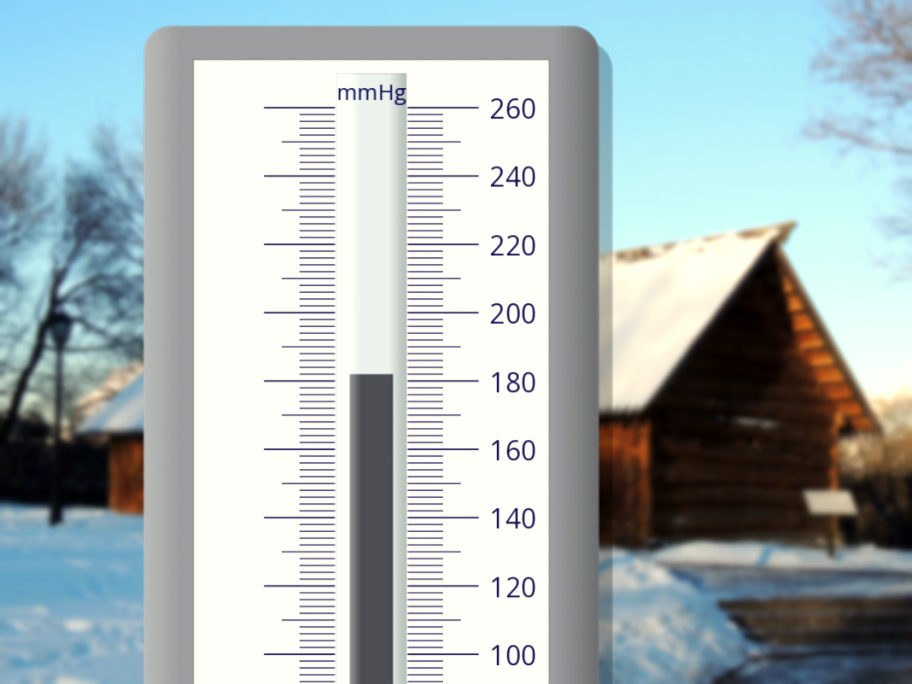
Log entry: 182; mmHg
